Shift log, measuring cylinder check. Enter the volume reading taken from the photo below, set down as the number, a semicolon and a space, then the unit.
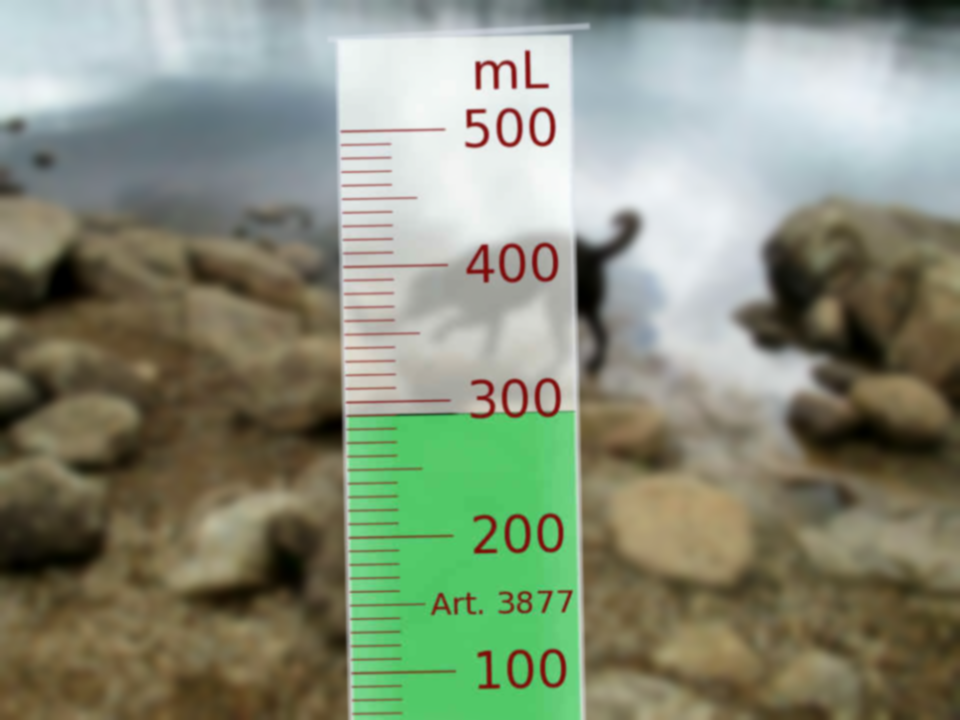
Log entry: 290; mL
